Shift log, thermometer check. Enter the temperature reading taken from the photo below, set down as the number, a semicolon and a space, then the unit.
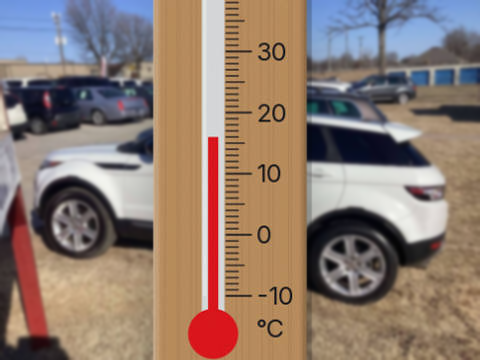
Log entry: 16; °C
